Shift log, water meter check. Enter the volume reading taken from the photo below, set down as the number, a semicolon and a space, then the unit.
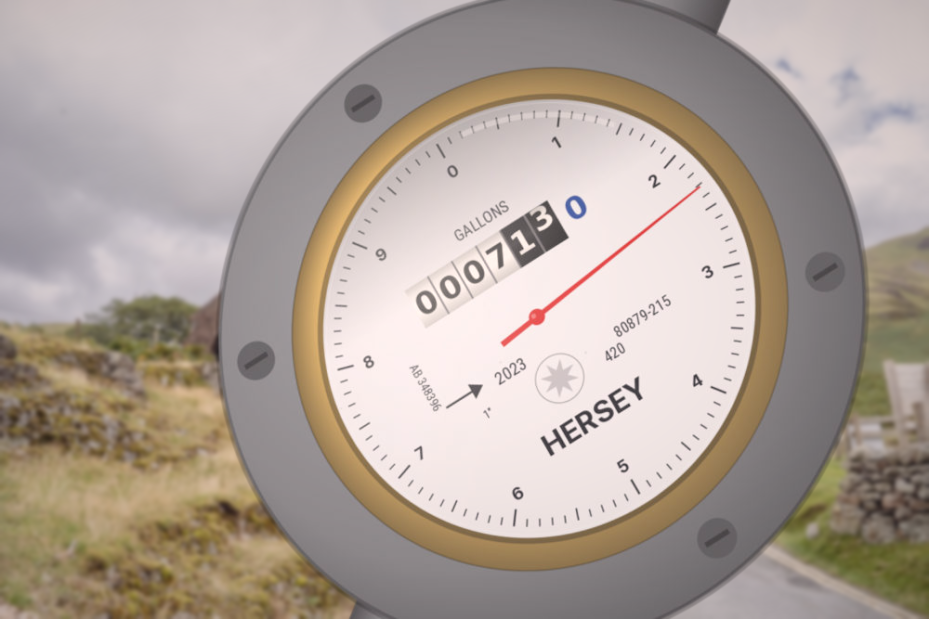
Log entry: 7132.3; gal
